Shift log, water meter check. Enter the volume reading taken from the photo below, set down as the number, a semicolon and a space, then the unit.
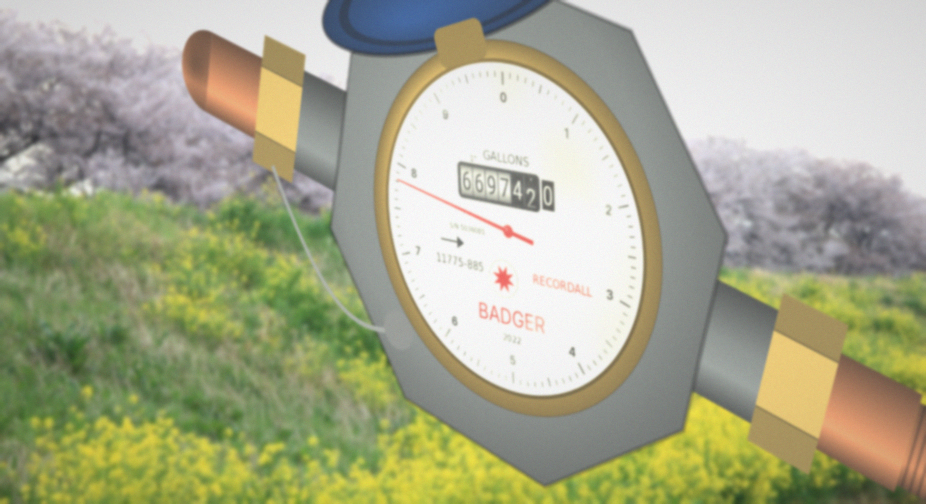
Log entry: 6697417.8; gal
